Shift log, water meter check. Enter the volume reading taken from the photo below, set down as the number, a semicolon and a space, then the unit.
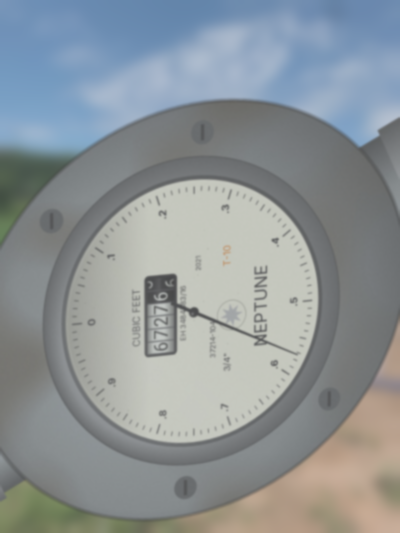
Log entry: 672765.57; ft³
